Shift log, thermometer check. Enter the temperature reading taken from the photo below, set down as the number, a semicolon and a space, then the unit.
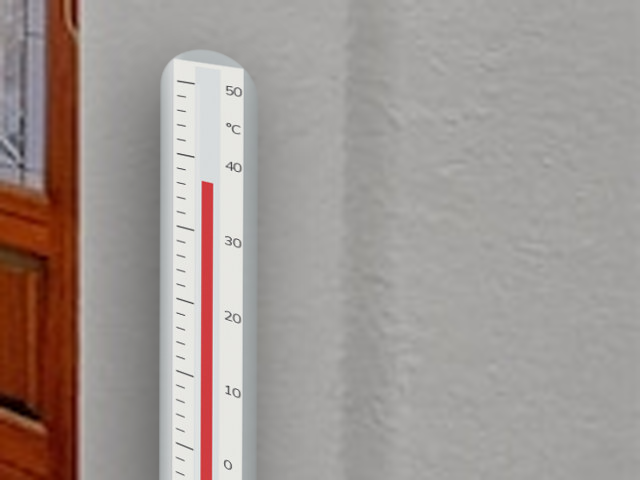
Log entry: 37; °C
